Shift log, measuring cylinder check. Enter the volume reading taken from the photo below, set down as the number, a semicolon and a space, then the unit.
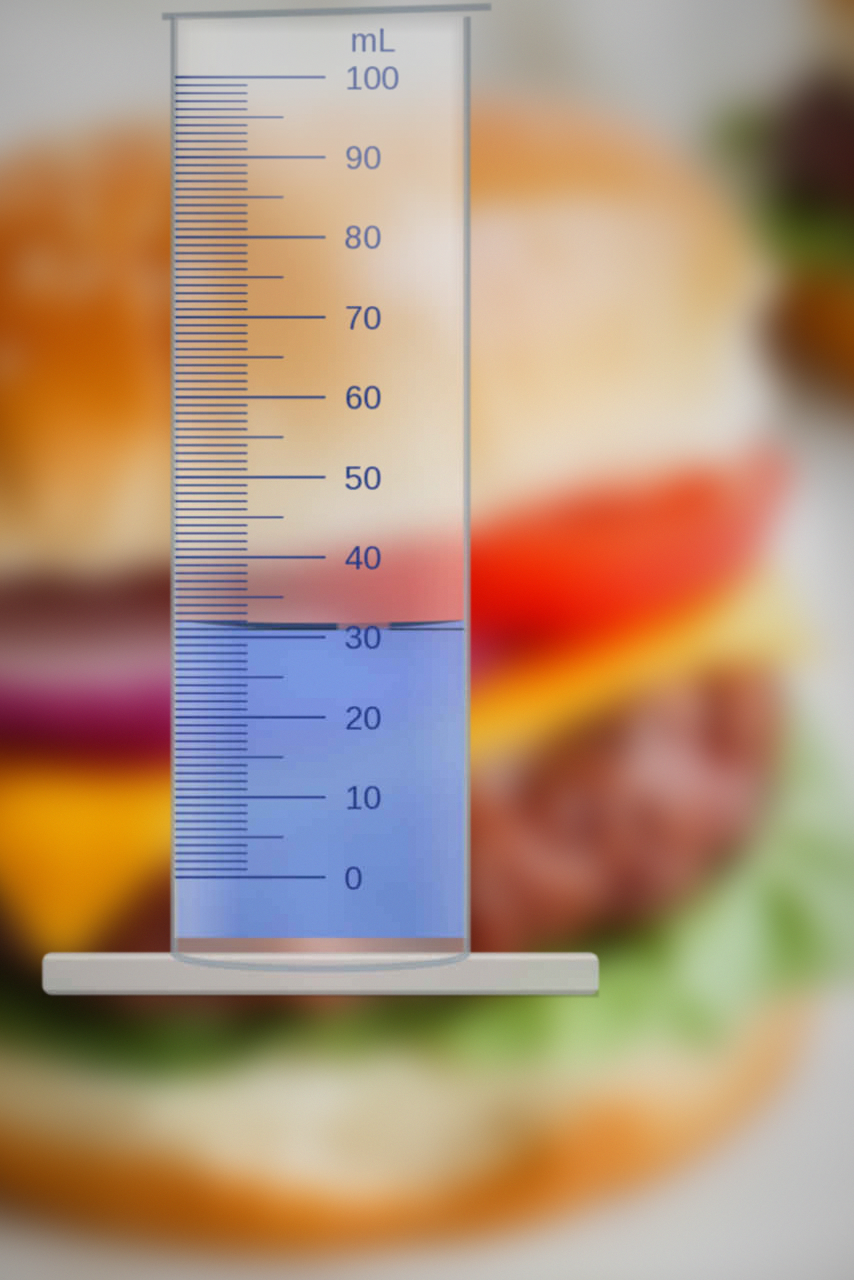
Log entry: 31; mL
